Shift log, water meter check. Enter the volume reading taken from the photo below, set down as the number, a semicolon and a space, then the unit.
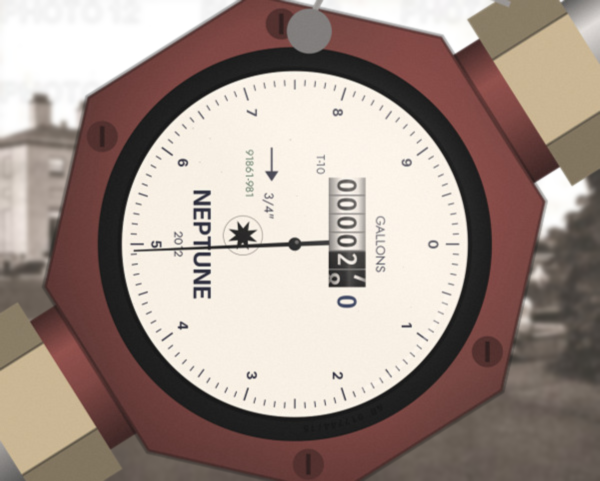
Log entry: 274.9; gal
